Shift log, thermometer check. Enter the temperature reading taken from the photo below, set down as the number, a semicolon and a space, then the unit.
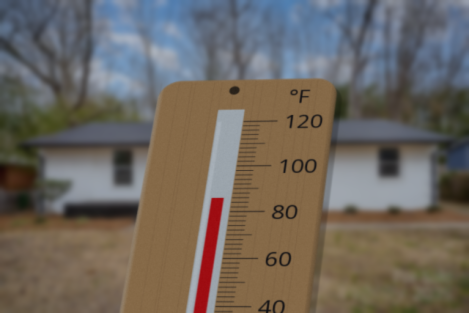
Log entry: 86; °F
